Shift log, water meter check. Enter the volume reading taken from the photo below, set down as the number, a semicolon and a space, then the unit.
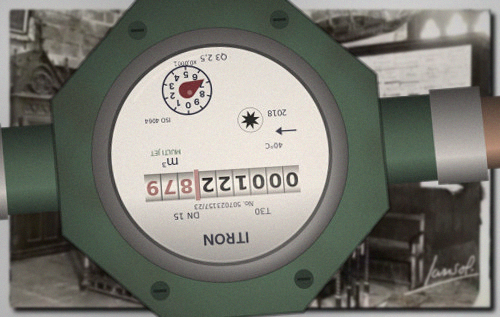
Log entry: 122.8796; m³
